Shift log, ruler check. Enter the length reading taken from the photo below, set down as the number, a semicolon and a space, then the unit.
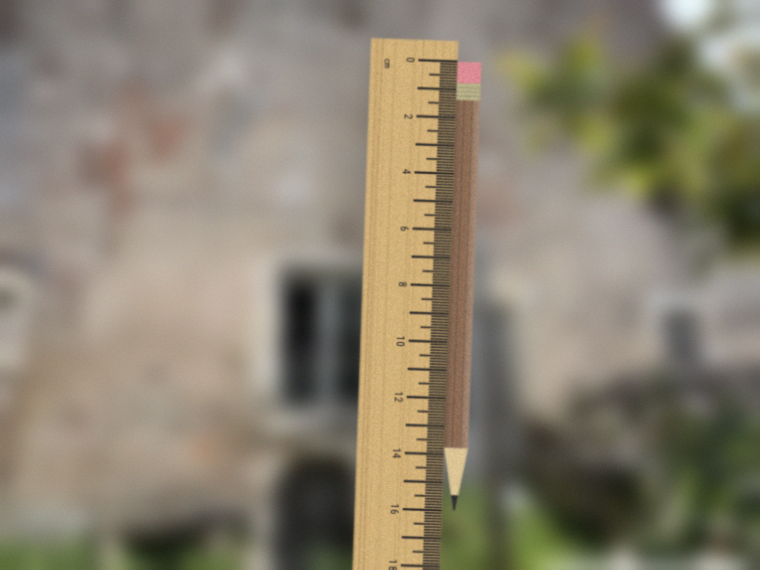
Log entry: 16; cm
